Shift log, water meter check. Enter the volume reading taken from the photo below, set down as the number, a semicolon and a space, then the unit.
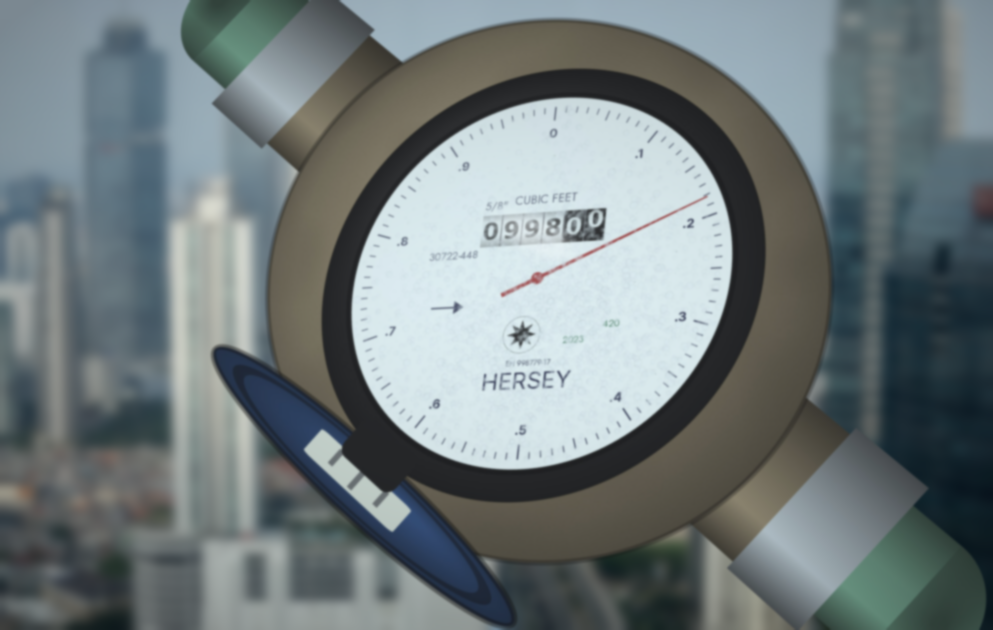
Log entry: 99800.18; ft³
